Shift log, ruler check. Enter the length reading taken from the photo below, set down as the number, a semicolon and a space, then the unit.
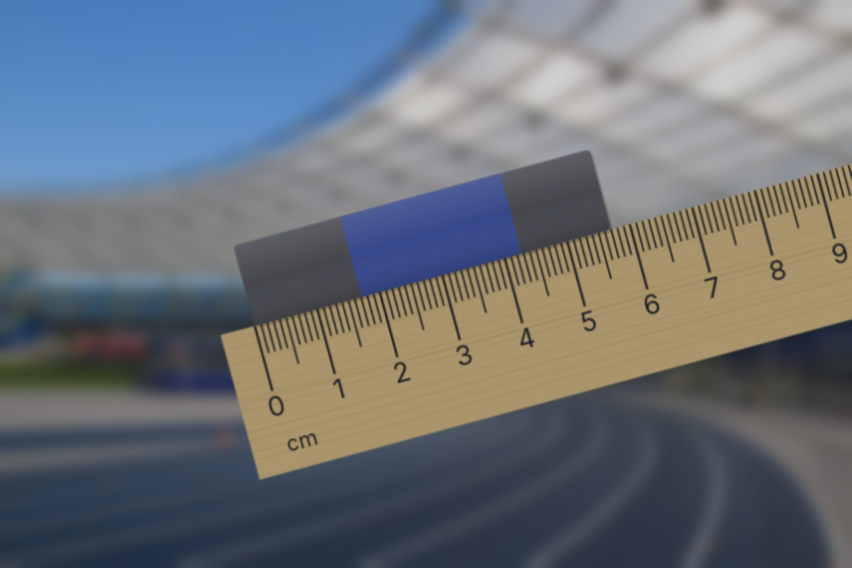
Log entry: 5.7; cm
